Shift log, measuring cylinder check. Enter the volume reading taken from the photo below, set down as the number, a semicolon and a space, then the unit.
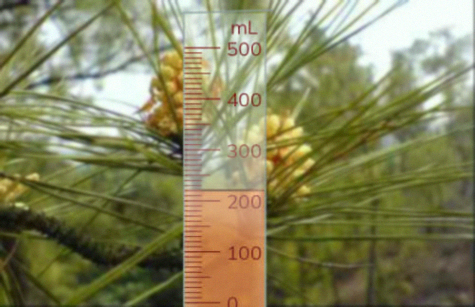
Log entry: 220; mL
